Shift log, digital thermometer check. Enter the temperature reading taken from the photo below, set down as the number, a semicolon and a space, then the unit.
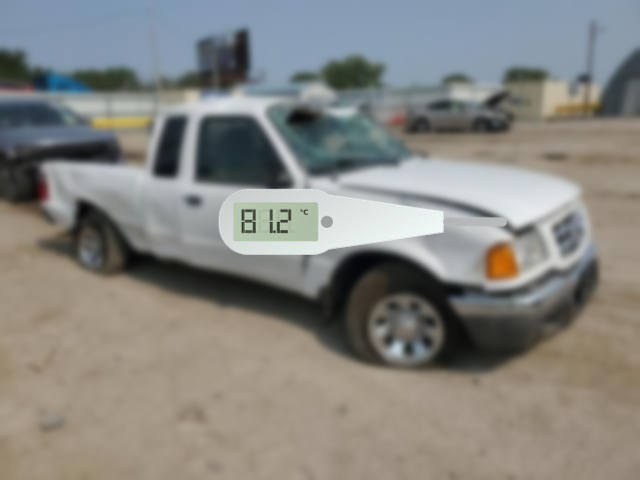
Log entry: 81.2; °C
